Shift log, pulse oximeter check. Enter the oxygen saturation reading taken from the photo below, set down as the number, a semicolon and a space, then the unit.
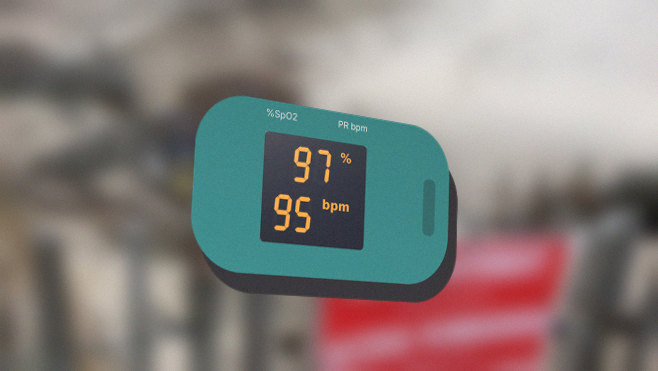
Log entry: 97; %
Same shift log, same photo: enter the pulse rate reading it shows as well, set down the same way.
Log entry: 95; bpm
